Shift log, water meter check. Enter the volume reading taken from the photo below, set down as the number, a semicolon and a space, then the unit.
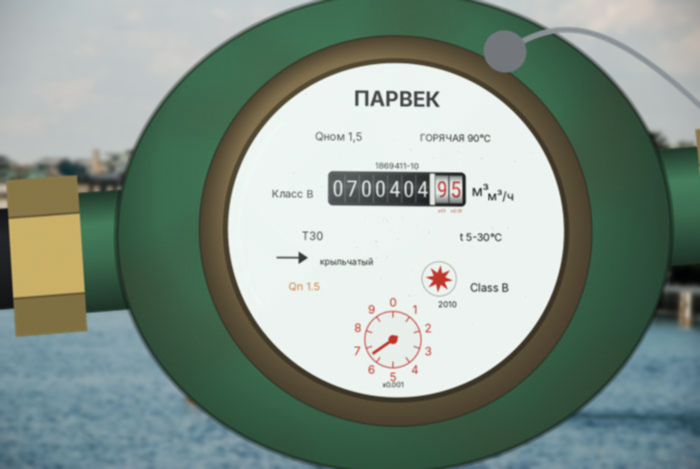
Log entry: 700404.956; m³
